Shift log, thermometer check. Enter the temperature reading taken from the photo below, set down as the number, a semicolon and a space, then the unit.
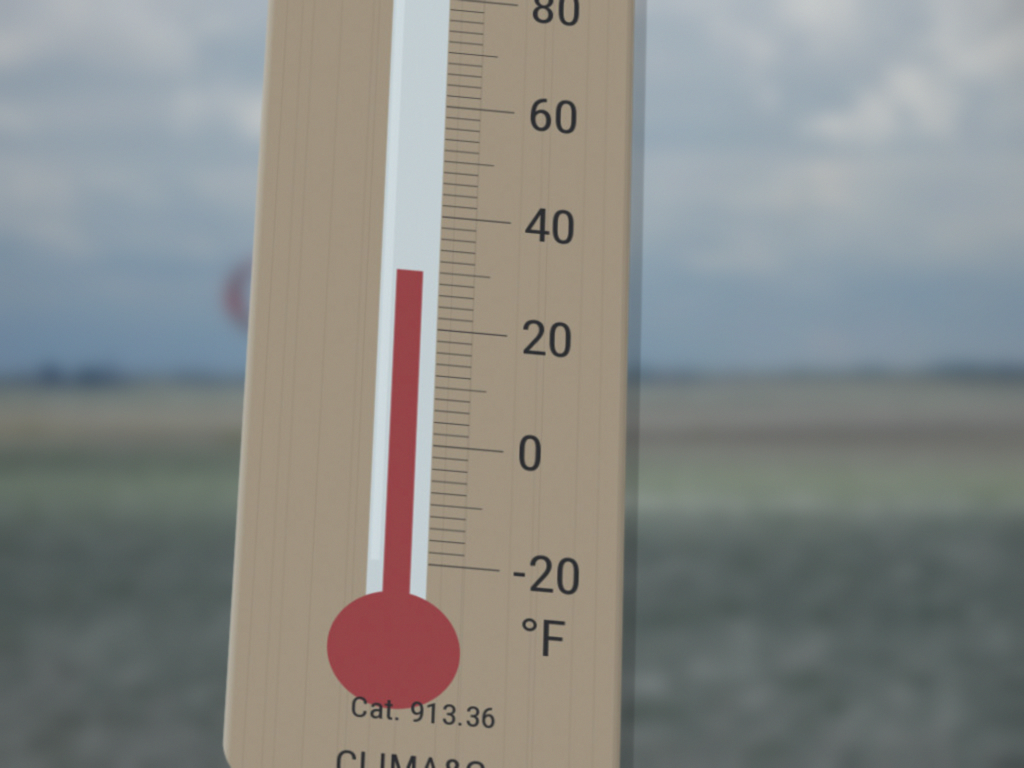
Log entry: 30; °F
